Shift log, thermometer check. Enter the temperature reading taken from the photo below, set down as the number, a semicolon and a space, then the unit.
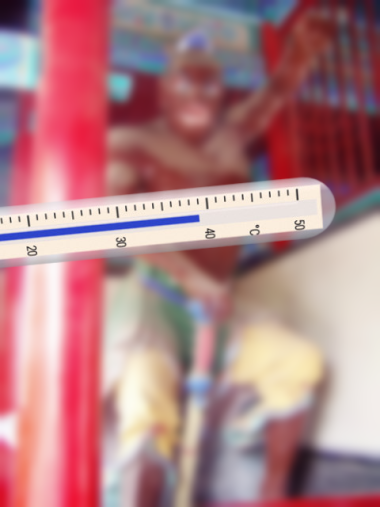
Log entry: 39; °C
